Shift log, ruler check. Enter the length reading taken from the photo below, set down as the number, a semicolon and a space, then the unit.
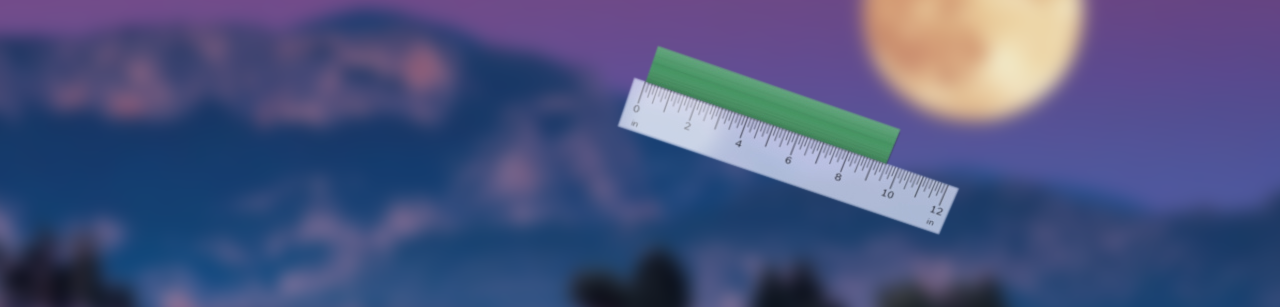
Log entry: 9.5; in
